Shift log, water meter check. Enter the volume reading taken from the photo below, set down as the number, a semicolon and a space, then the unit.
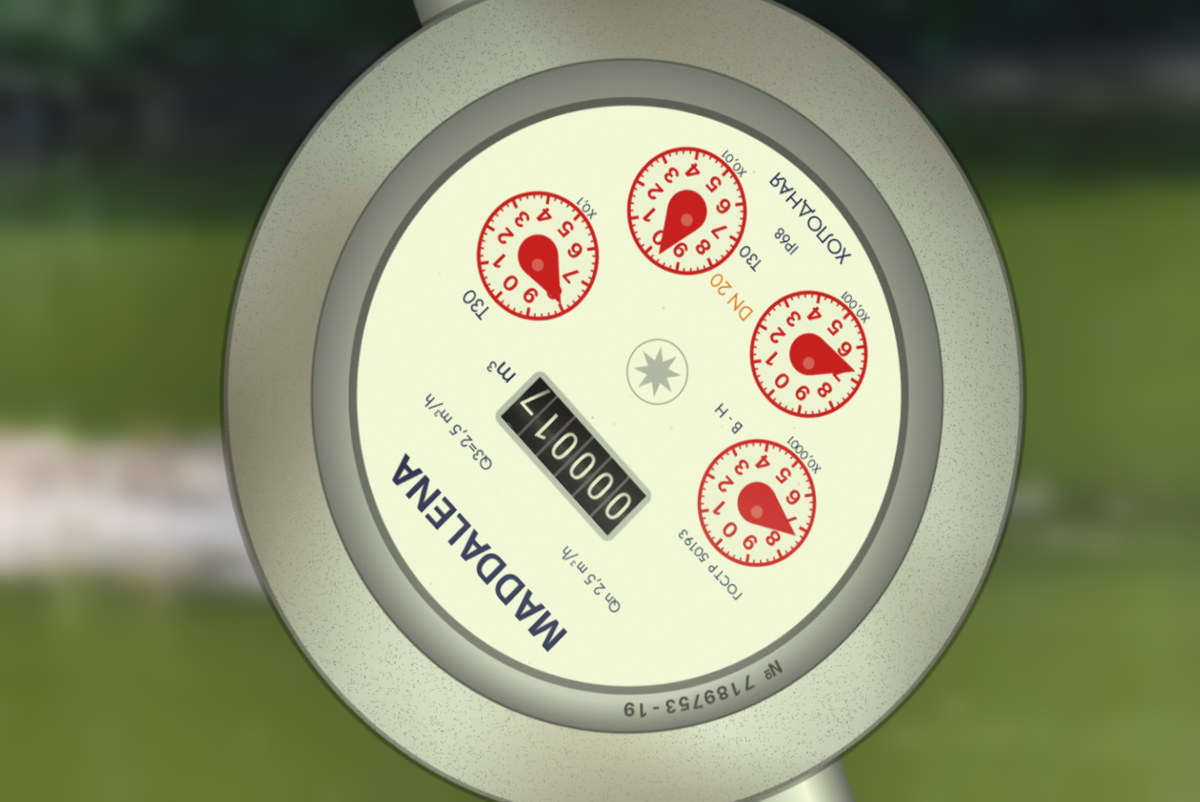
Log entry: 16.7967; m³
